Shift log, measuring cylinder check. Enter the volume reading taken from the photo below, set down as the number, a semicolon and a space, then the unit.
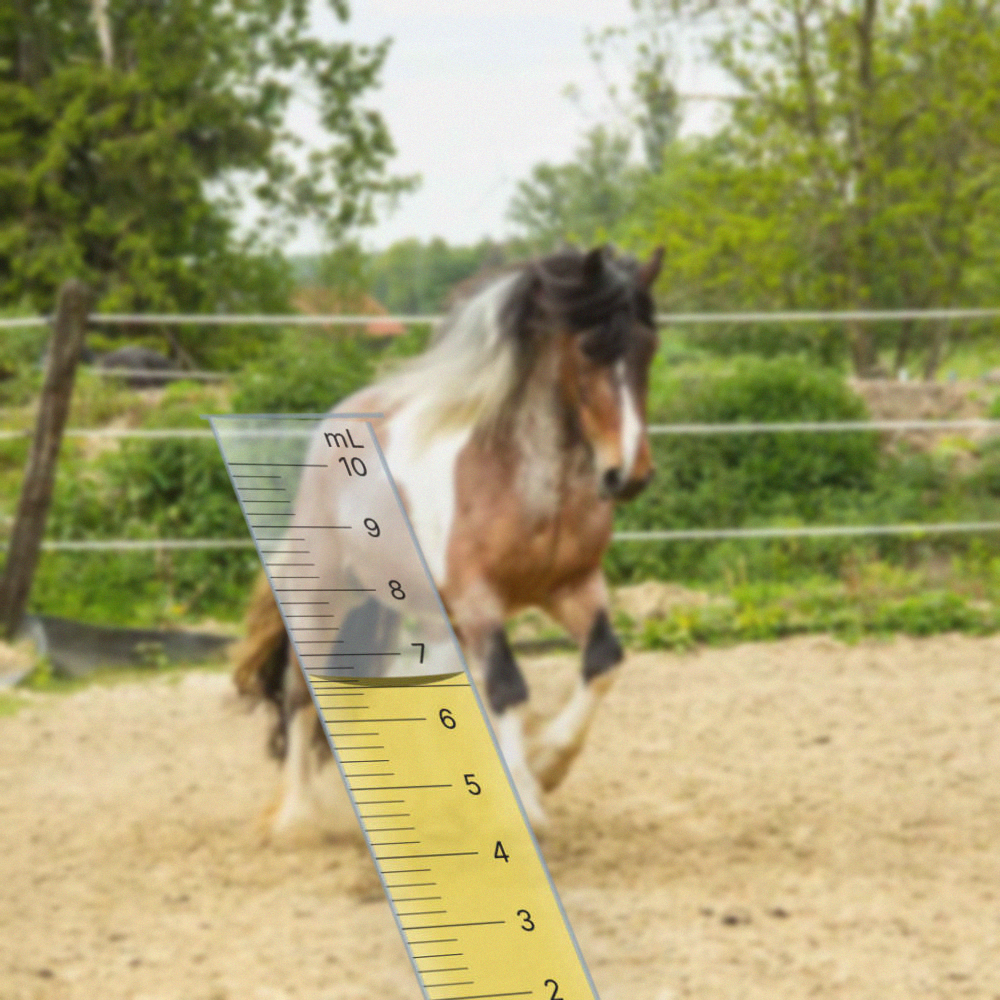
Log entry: 6.5; mL
